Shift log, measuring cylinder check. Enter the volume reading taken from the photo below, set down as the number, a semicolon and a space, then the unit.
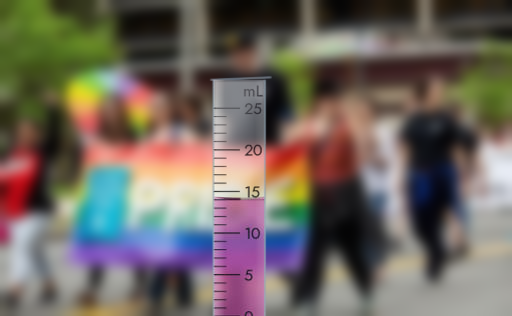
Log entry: 14; mL
